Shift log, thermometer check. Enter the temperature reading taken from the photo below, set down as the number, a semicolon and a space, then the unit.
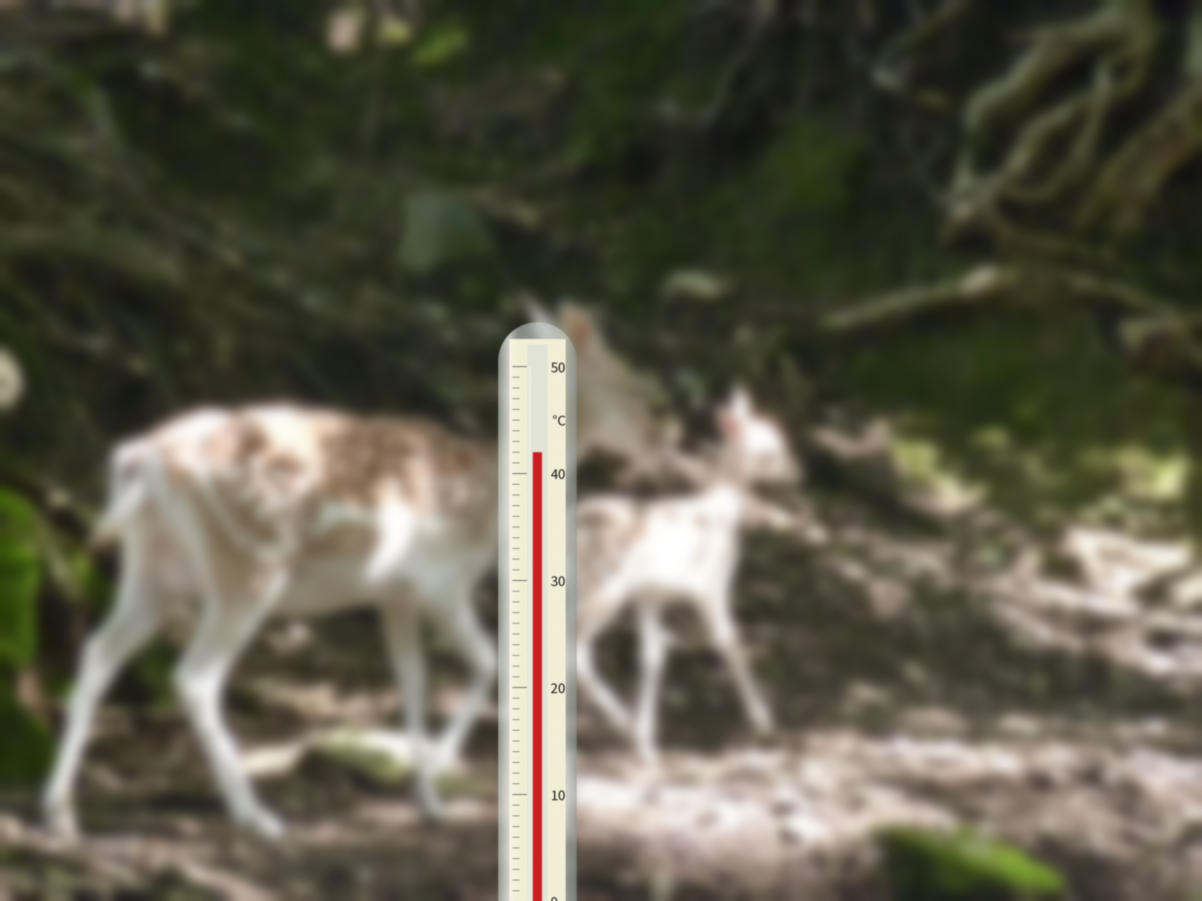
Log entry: 42; °C
